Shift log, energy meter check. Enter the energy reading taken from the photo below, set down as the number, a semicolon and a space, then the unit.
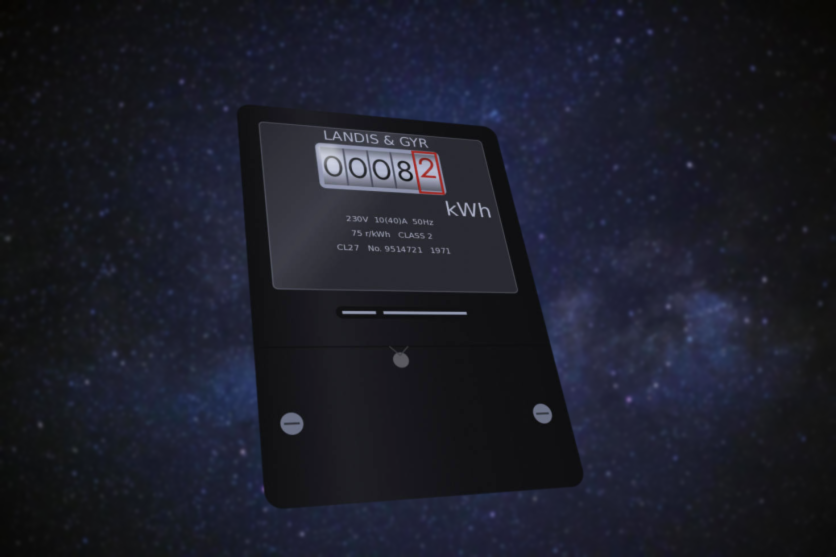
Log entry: 8.2; kWh
